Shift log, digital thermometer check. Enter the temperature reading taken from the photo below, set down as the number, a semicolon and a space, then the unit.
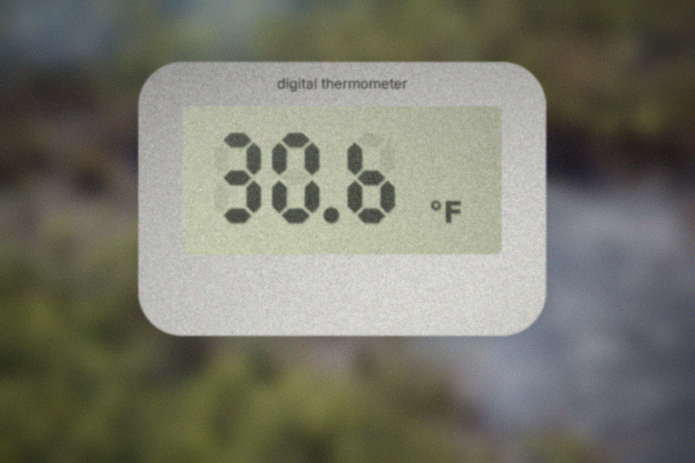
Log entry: 30.6; °F
